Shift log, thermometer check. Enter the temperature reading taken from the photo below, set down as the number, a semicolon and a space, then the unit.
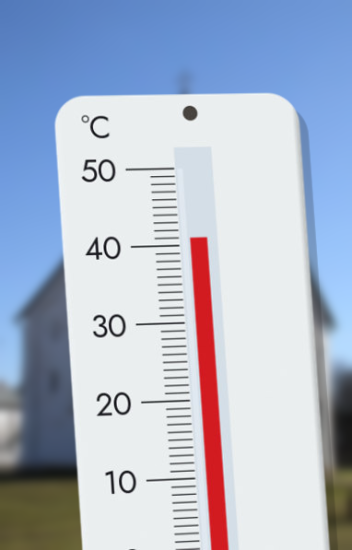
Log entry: 41; °C
